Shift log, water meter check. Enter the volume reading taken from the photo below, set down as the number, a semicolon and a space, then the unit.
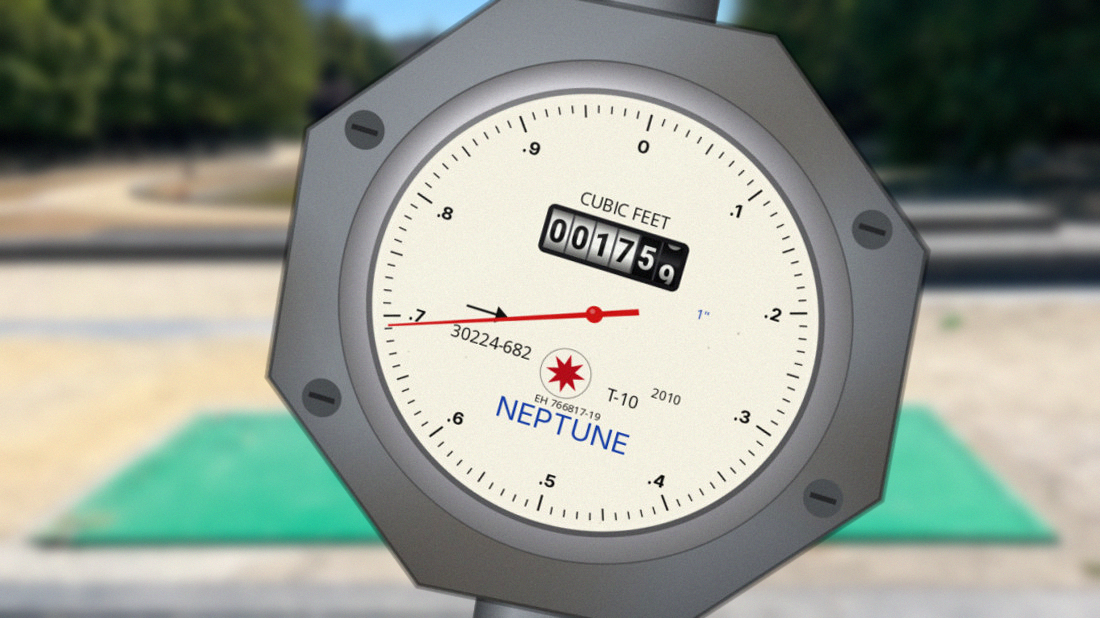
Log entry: 1758.69; ft³
